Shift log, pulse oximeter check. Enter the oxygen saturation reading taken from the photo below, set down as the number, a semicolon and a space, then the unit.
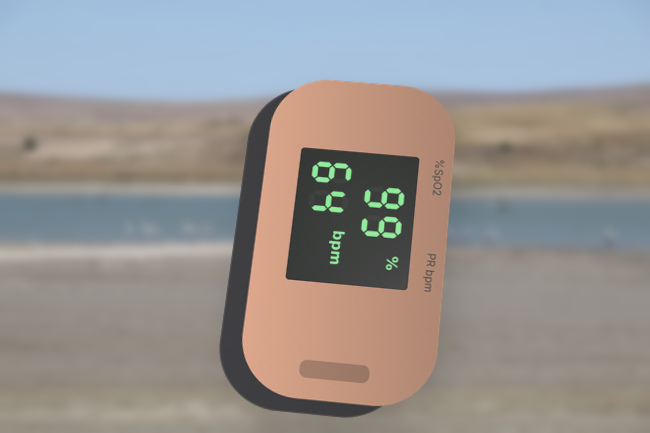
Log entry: 99; %
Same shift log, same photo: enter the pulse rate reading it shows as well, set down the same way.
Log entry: 64; bpm
